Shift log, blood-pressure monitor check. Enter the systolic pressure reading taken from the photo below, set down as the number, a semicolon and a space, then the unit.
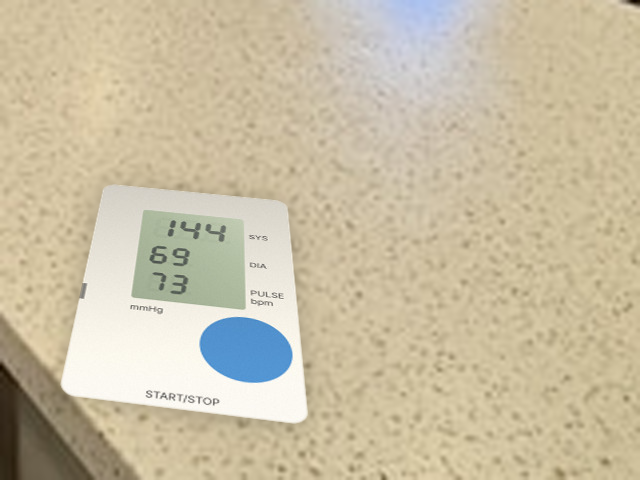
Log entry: 144; mmHg
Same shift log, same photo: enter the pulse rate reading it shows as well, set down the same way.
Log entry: 73; bpm
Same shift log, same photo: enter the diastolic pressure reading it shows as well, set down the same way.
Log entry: 69; mmHg
